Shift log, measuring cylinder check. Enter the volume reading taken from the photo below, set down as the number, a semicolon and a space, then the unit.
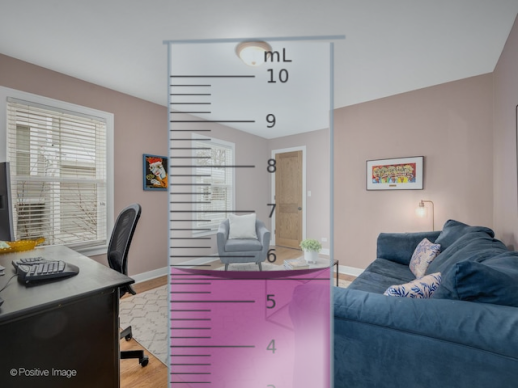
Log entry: 5.5; mL
